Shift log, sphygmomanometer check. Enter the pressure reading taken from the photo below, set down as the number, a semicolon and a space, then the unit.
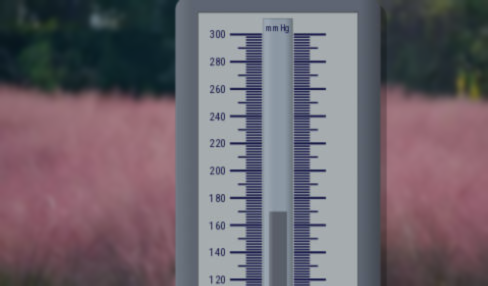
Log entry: 170; mmHg
